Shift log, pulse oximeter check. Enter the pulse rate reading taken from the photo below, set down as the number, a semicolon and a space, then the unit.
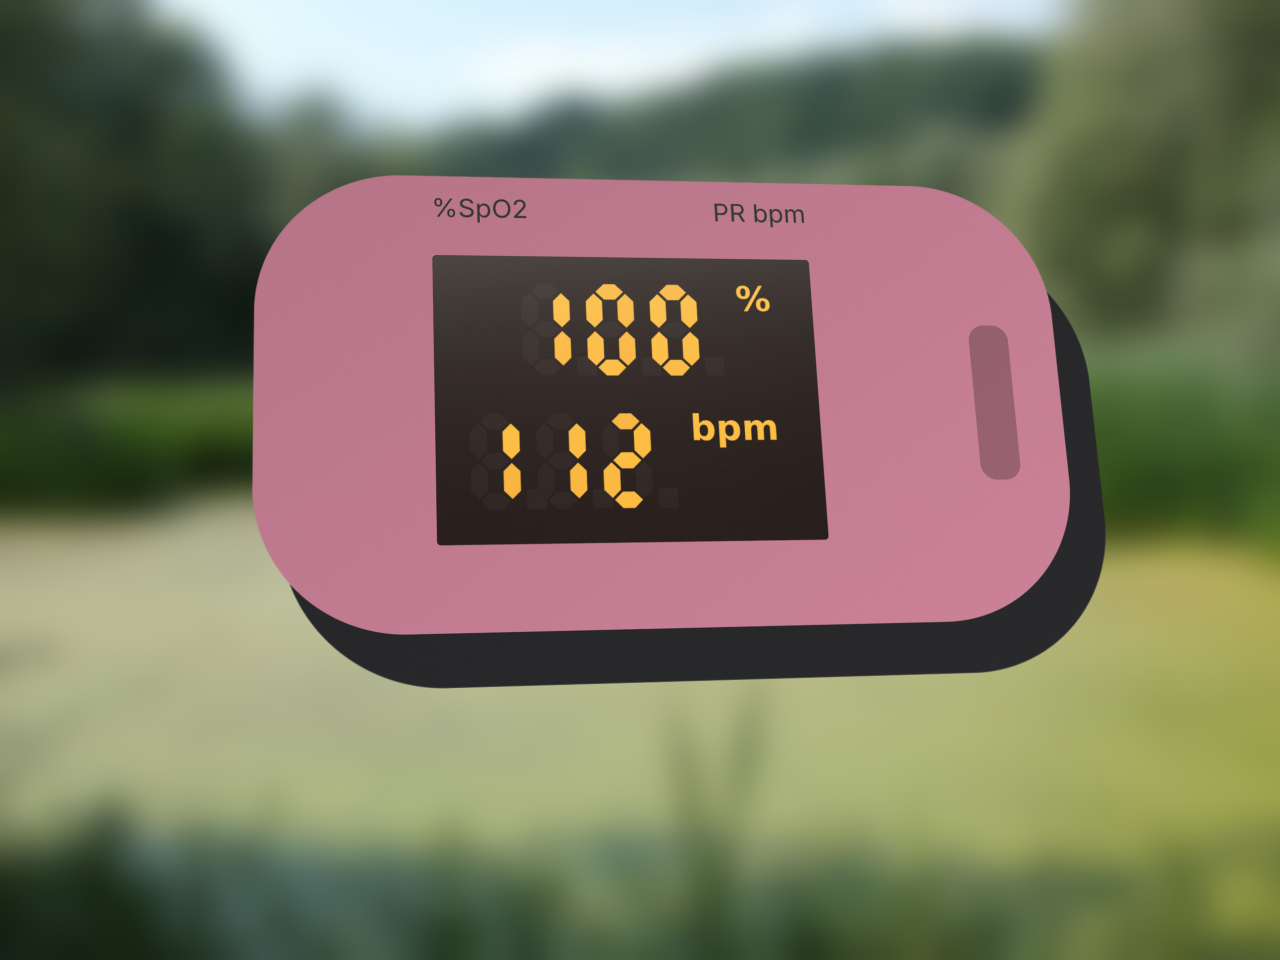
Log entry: 112; bpm
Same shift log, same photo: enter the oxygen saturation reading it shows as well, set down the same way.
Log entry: 100; %
